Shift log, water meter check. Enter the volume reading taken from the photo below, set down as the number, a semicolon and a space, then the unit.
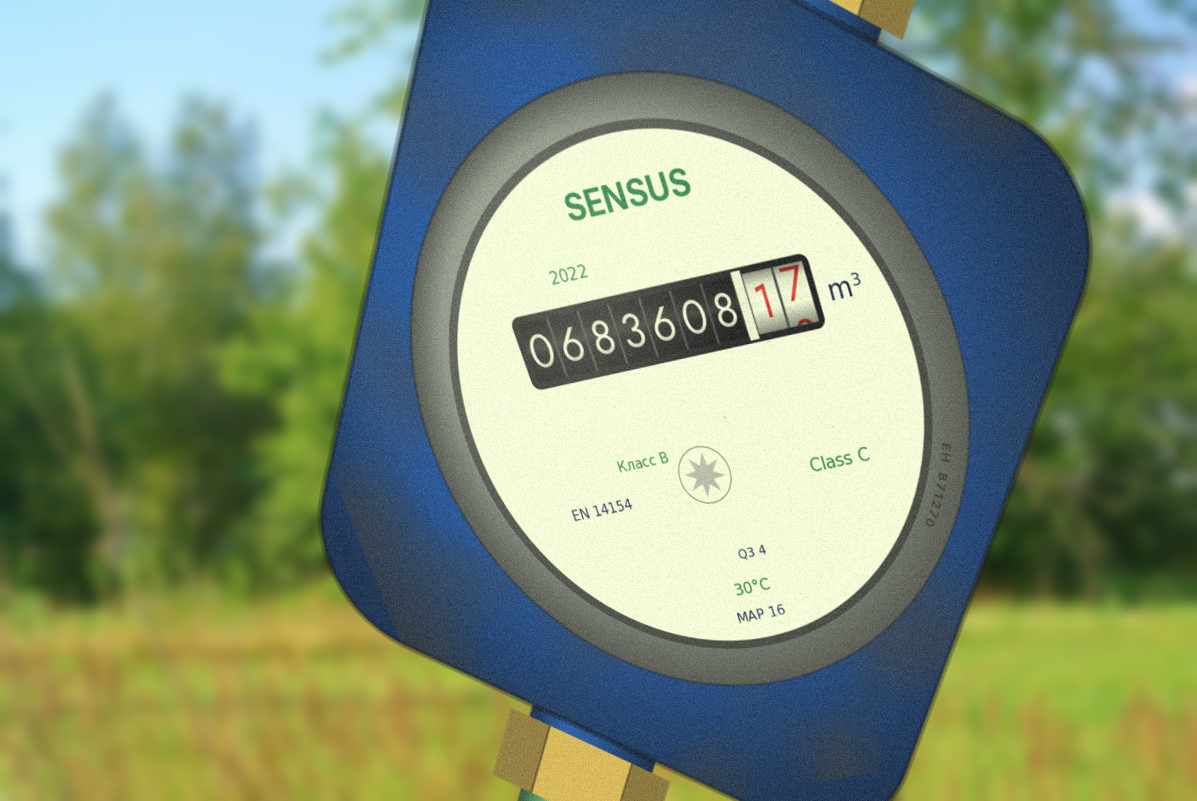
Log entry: 683608.17; m³
